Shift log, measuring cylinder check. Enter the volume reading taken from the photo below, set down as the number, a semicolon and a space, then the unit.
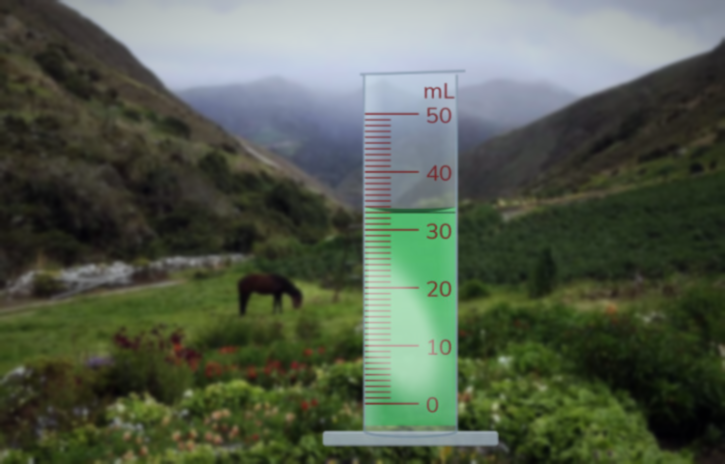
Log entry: 33; mL
